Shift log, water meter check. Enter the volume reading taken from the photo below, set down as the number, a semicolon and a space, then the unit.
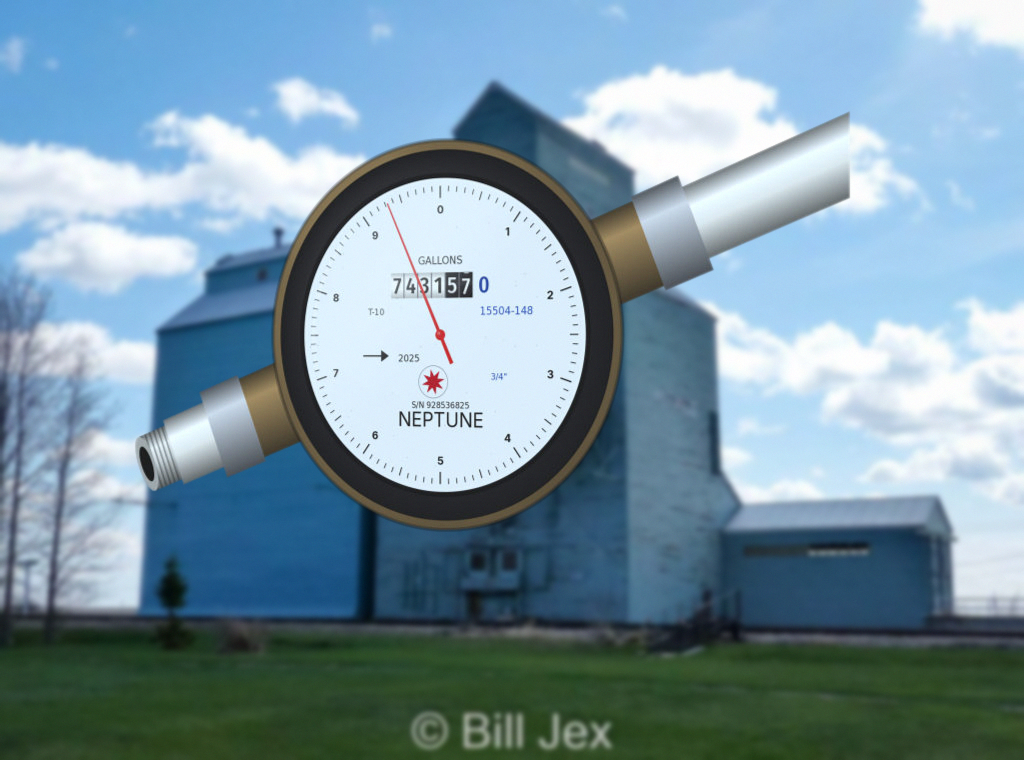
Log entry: 7431569.3; gal
